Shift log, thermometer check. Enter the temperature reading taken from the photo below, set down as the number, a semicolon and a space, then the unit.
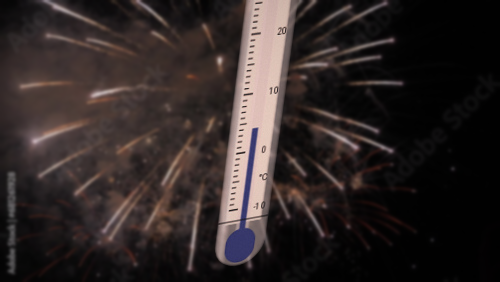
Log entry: 4; °C
